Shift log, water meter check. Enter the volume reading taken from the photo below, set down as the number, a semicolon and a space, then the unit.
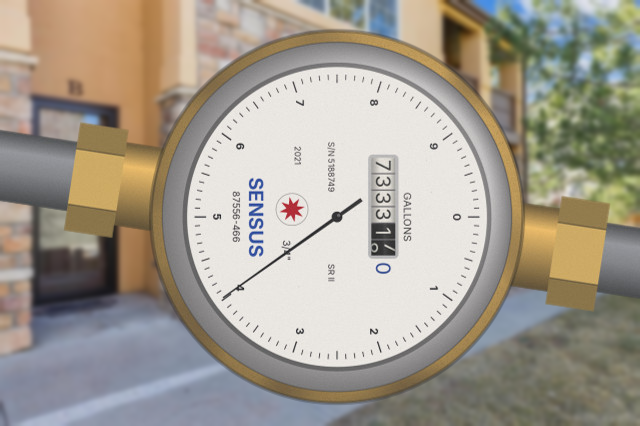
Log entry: 7333174.0; gal
